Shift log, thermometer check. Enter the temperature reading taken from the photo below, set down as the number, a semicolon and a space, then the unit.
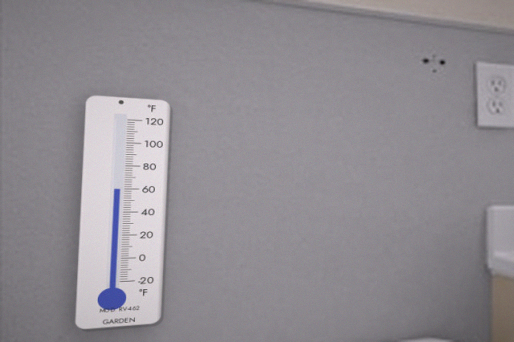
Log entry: 60; °F
